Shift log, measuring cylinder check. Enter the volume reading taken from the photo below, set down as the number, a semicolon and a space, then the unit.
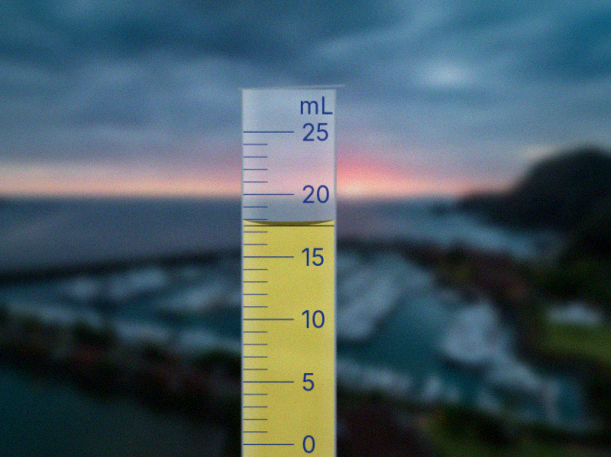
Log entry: 17.5; mL
